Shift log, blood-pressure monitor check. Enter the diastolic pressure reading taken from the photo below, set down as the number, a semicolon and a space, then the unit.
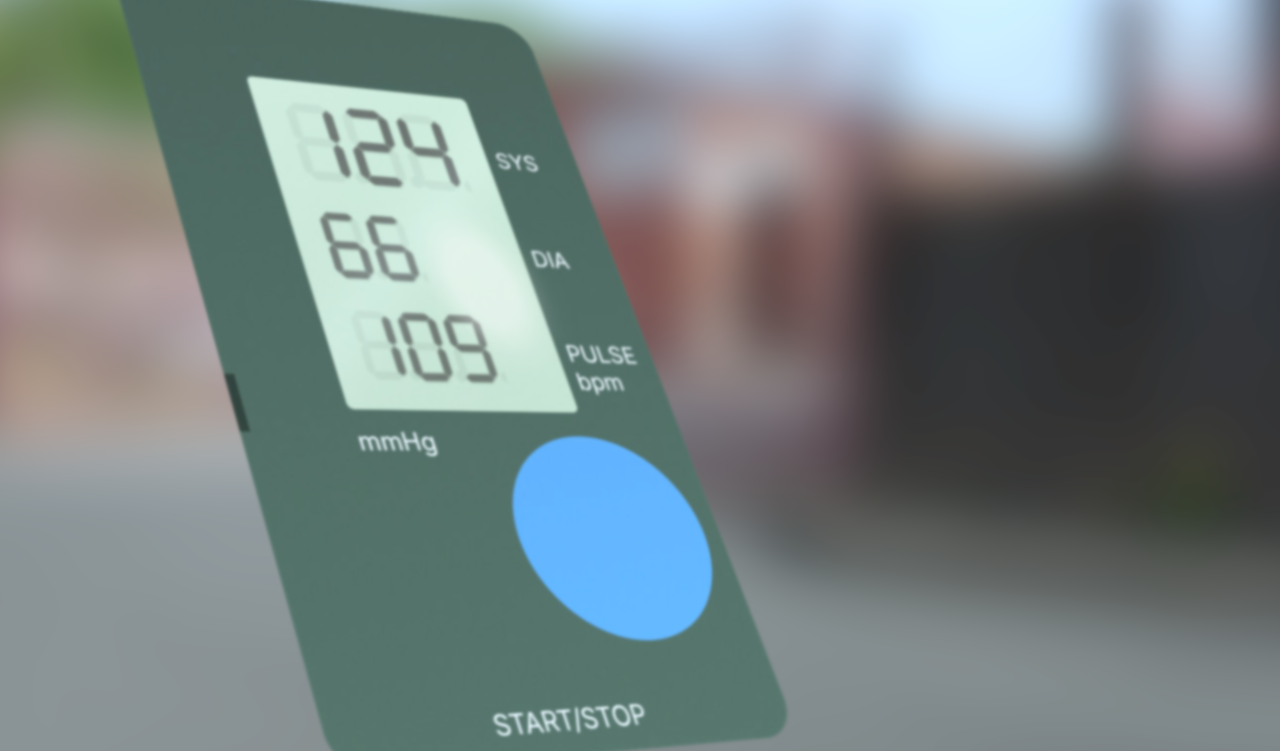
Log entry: 66; mmHg
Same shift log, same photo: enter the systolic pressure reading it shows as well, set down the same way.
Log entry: 124; mmHg
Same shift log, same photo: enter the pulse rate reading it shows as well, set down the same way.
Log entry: 109; bpm
